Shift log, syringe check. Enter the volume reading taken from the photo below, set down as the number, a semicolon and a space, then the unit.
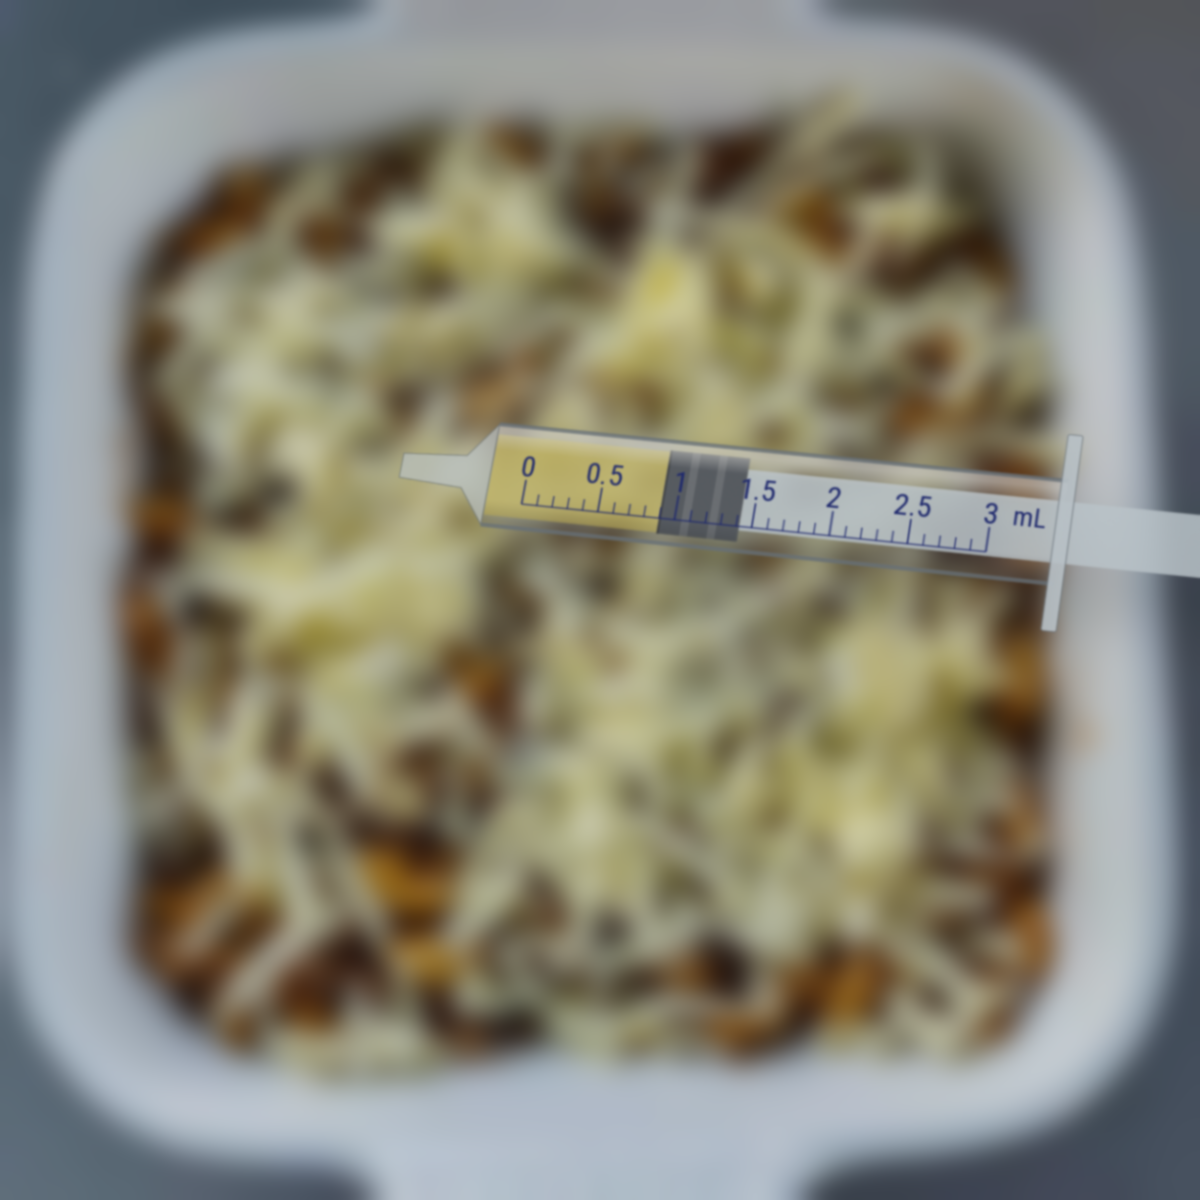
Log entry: 0.9; mL
